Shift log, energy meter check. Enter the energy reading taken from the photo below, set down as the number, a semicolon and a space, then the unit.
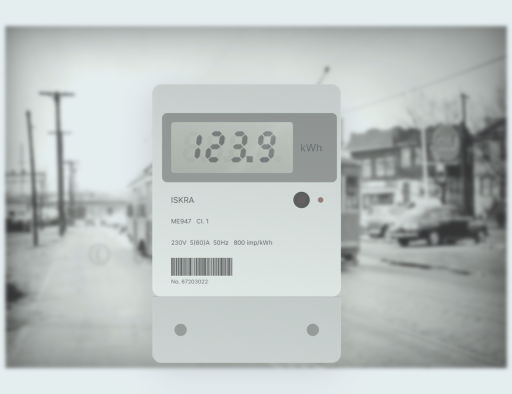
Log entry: 123.9; kWh
